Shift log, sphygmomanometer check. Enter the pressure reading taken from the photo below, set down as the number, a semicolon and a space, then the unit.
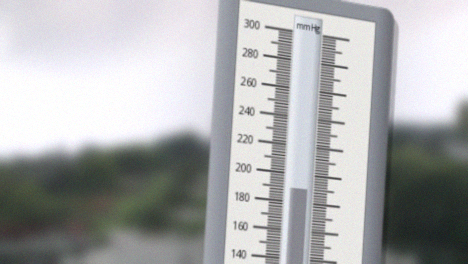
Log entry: 190; mmHg
